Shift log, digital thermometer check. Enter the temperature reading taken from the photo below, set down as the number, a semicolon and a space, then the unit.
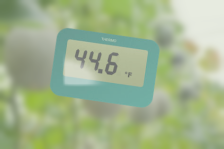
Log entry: 44.6; °F
